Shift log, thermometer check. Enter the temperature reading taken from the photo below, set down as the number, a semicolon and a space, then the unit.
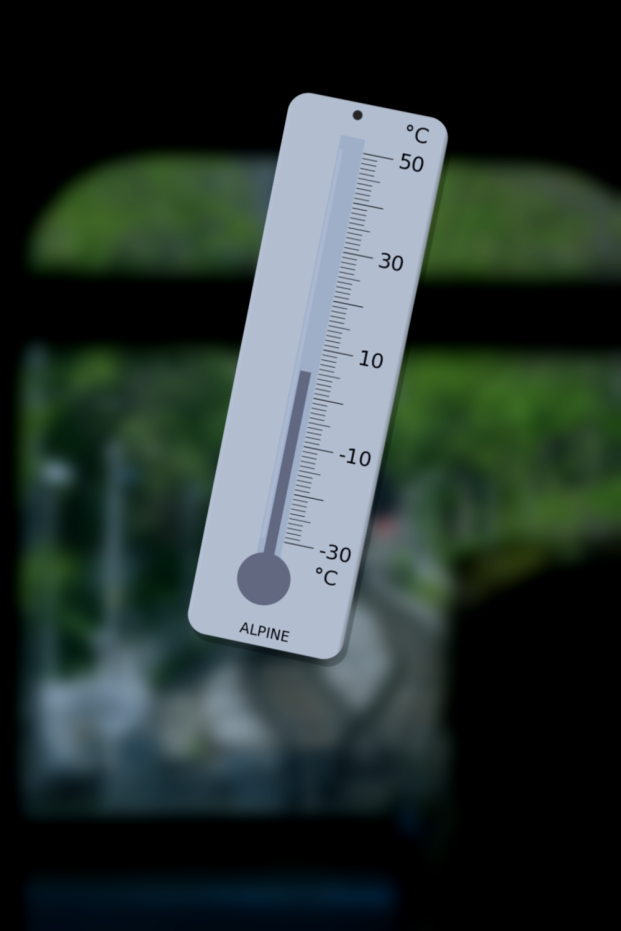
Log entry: 5; °C
